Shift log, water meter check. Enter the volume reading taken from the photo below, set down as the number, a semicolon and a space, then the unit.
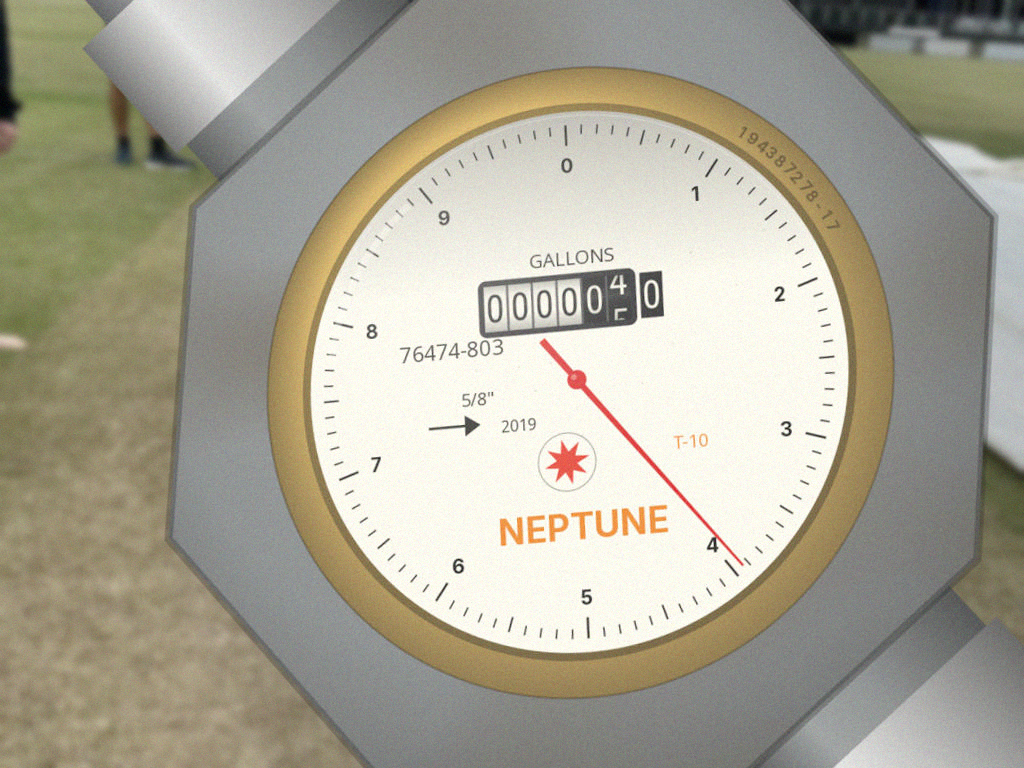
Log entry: 43.9; gal
